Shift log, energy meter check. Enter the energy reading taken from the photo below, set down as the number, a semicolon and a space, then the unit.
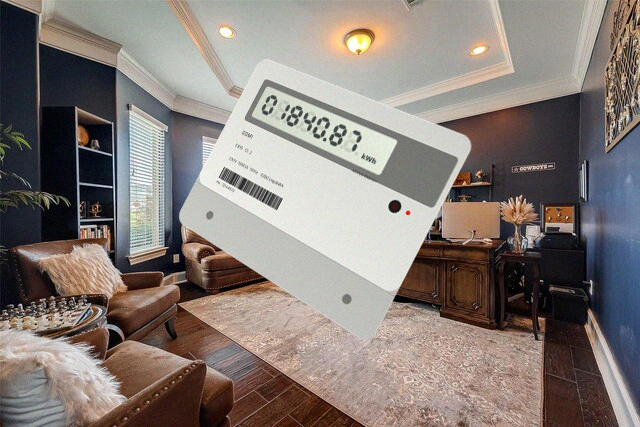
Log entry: 1840.87; kWh
